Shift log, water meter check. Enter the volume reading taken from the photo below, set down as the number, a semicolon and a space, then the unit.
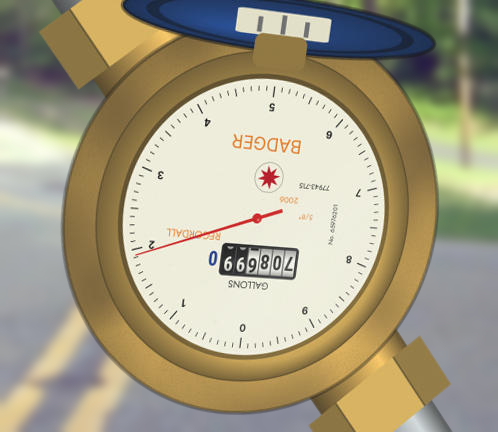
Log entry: 7086991.9; gal
